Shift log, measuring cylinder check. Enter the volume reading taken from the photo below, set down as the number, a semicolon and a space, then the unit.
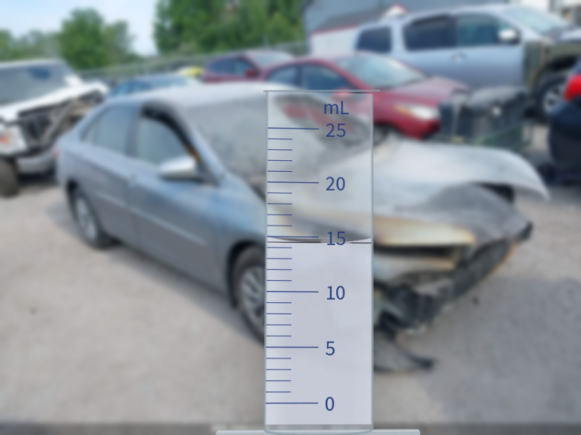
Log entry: 14.5; mL
